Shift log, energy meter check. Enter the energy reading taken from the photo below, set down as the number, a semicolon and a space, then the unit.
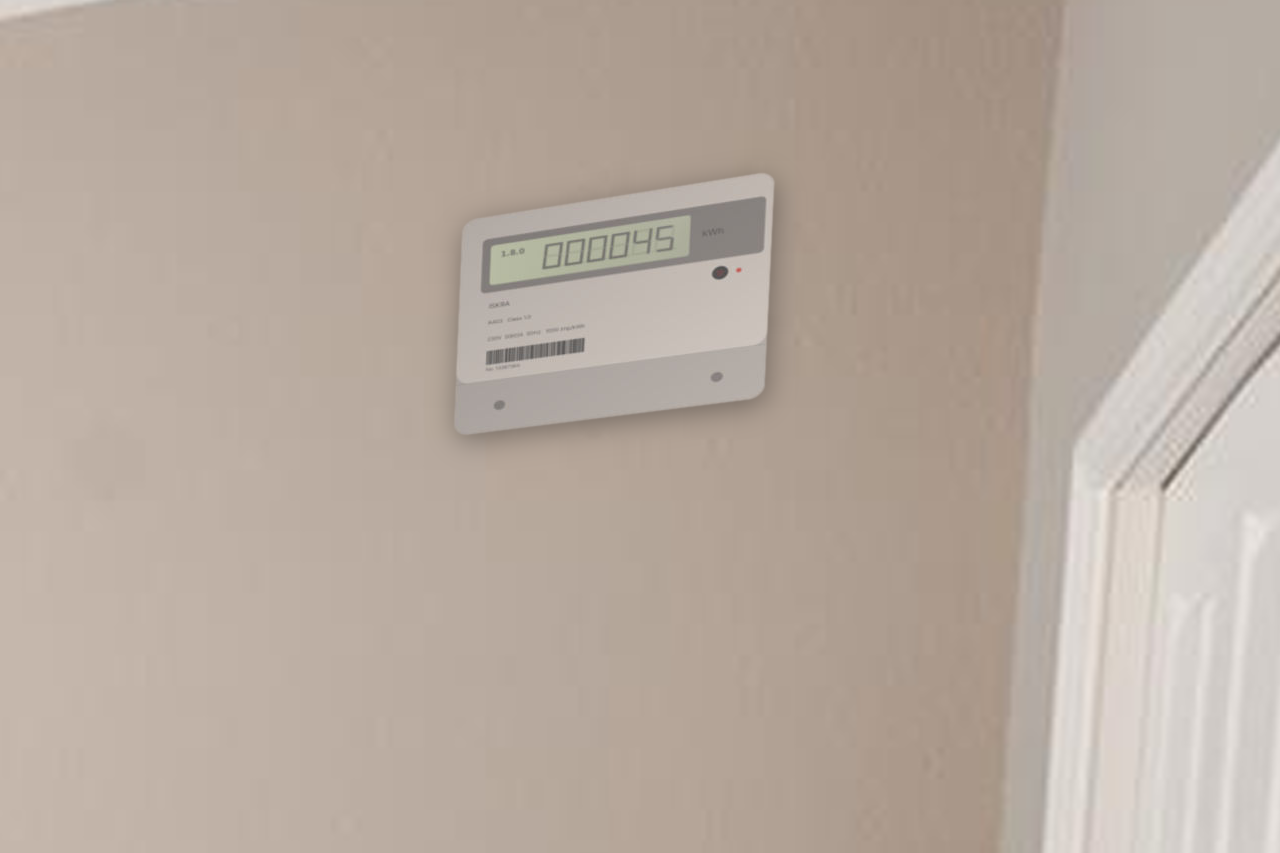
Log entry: 45; kWh
